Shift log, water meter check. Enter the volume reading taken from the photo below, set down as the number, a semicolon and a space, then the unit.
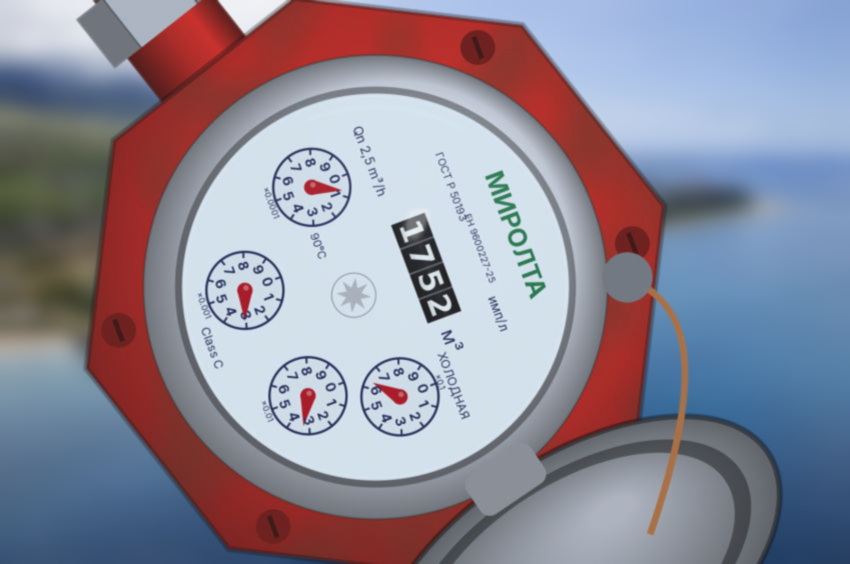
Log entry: 1752.6330; m³
